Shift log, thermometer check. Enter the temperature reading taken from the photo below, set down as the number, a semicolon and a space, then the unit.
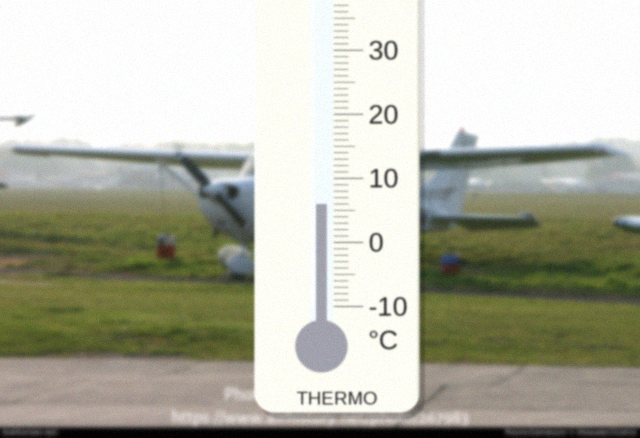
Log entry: 6; °C
